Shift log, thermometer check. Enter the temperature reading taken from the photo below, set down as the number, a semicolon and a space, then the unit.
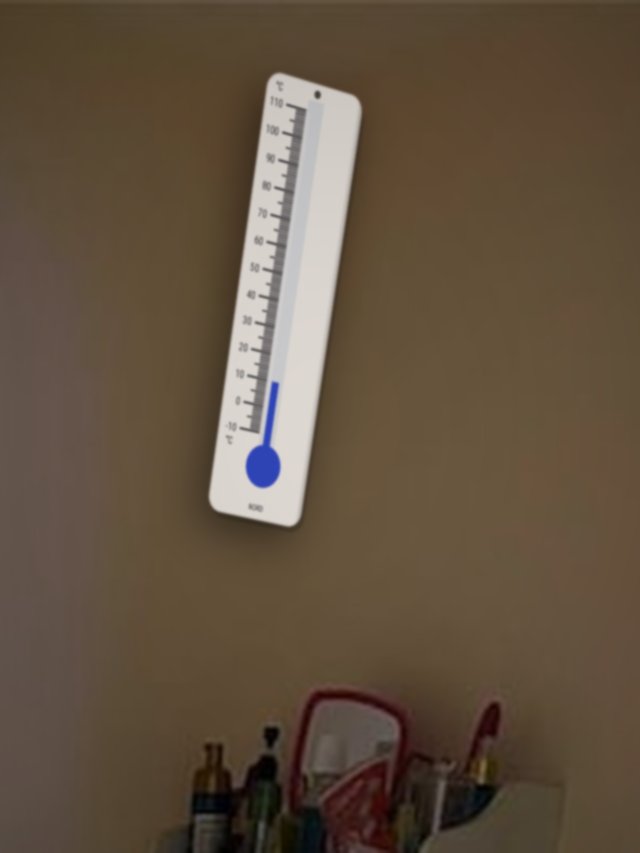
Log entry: 10; °C
